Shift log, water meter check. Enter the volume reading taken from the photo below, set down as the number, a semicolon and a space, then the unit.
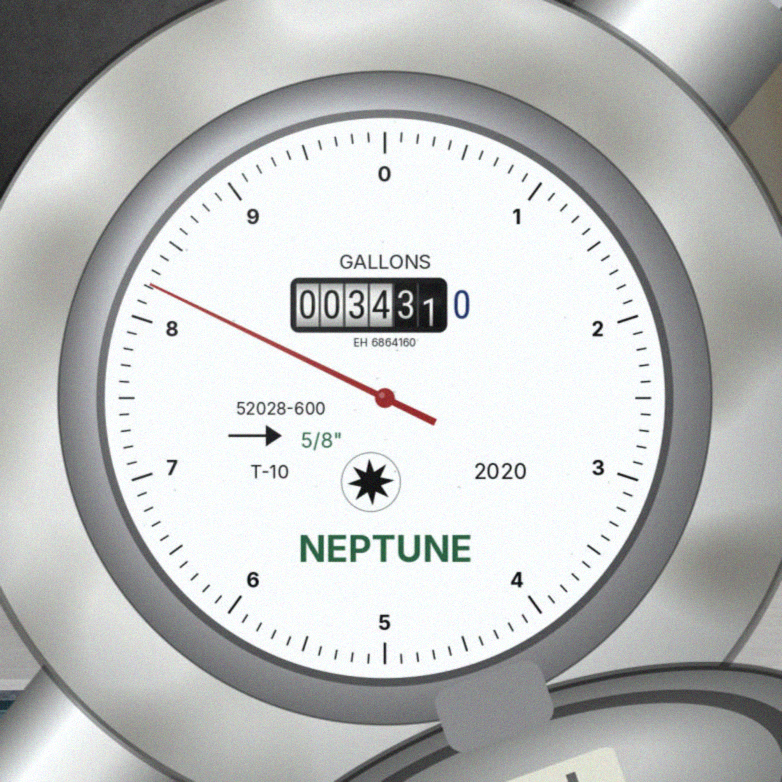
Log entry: 34308.2; gal
